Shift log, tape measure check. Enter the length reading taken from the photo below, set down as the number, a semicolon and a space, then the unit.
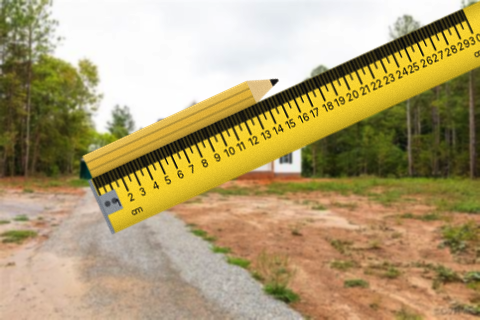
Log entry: 15.5; cm
